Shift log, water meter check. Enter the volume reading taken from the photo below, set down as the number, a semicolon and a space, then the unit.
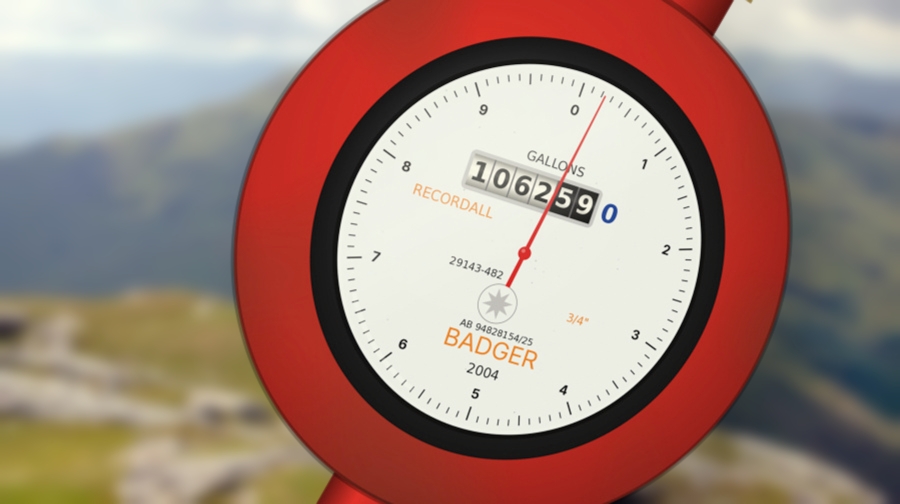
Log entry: 1062590.2; gal
